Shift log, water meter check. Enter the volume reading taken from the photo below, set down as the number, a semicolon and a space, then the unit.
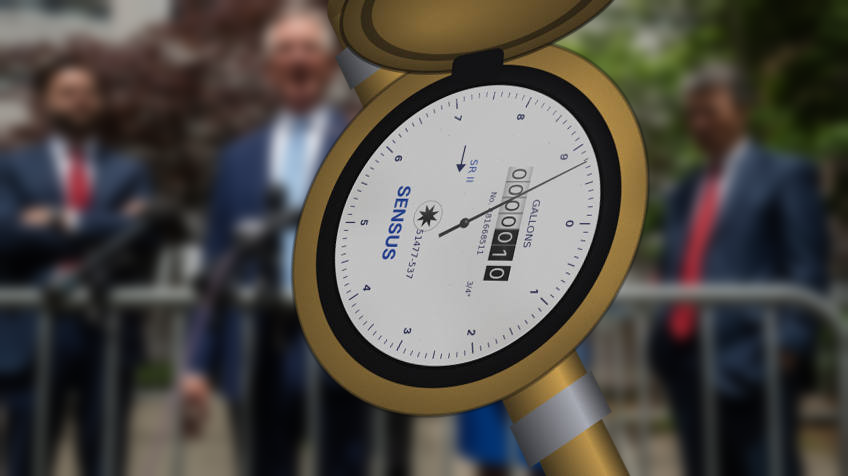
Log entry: 9.2; gal
